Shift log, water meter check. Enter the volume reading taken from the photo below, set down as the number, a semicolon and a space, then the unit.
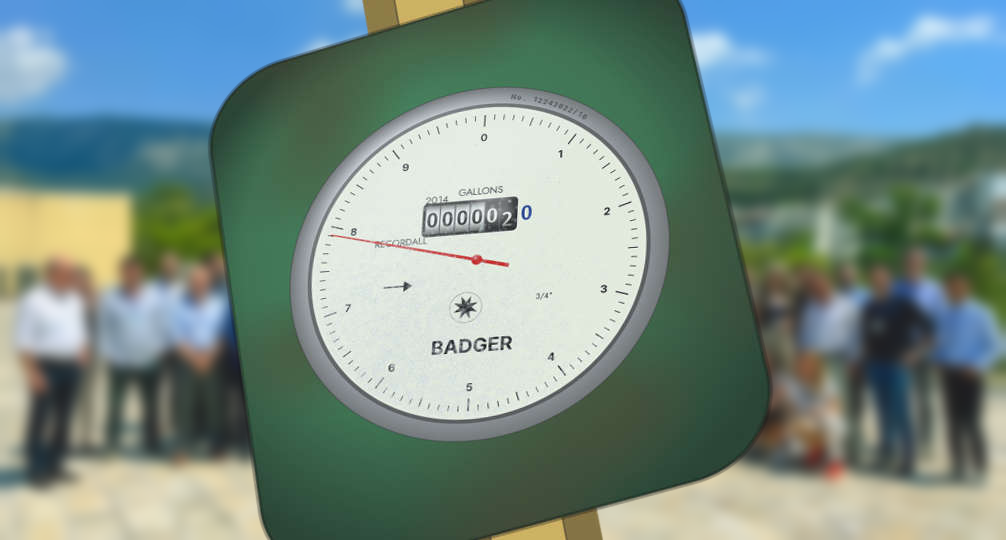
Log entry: 17.9; gal
